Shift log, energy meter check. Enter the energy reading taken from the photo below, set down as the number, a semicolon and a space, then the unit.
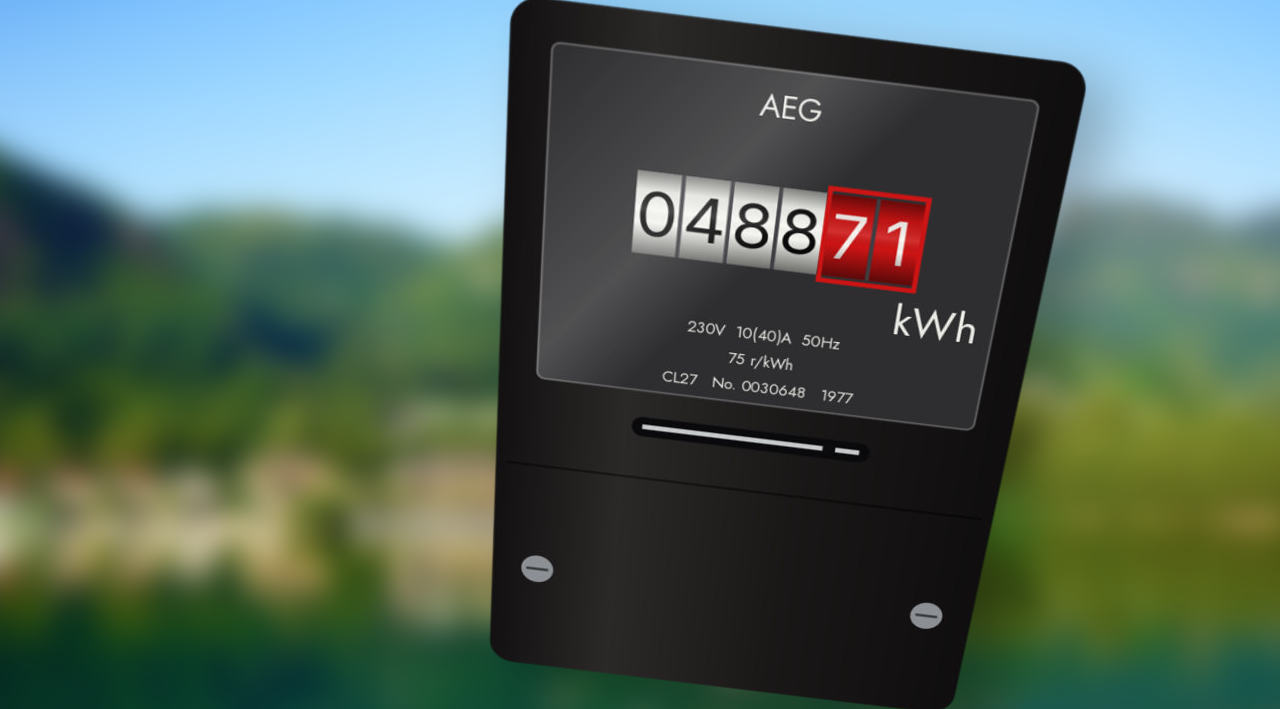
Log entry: 488.71; kWh
